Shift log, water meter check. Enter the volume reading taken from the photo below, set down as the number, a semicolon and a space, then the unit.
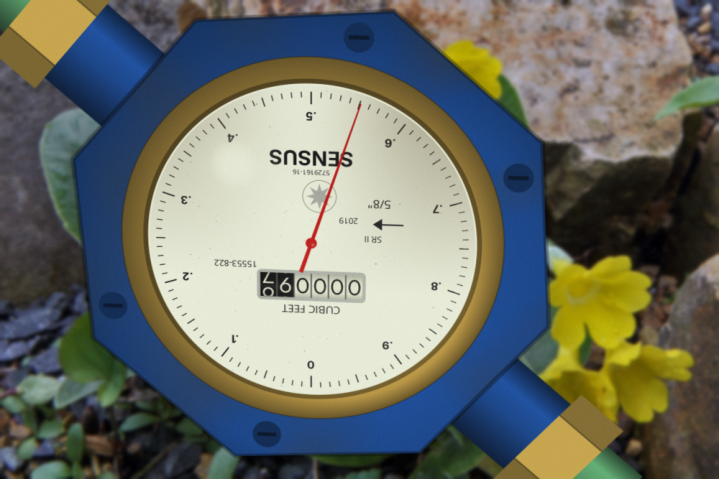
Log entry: 96.55; ft³
